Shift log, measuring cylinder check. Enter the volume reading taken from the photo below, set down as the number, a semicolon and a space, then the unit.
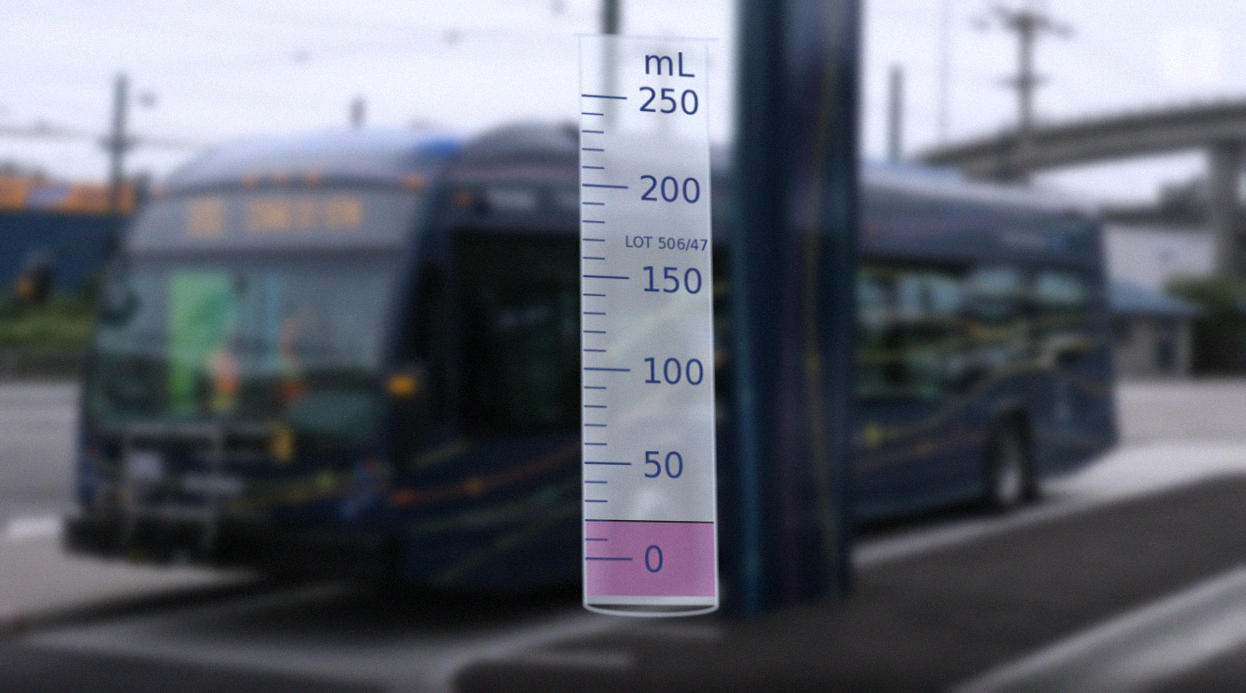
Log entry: 20; mL
